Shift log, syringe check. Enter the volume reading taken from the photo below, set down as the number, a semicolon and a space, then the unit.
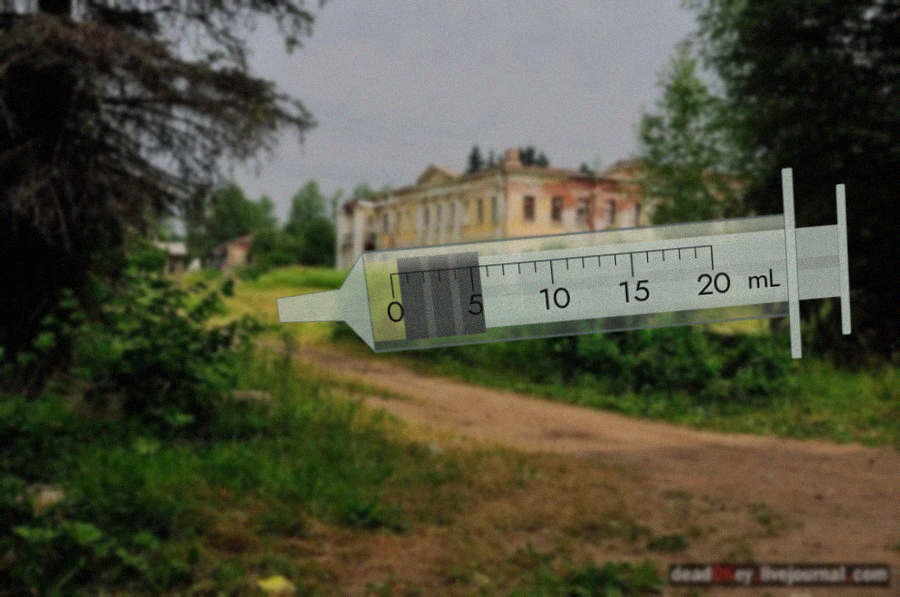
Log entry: 0.5; mL
